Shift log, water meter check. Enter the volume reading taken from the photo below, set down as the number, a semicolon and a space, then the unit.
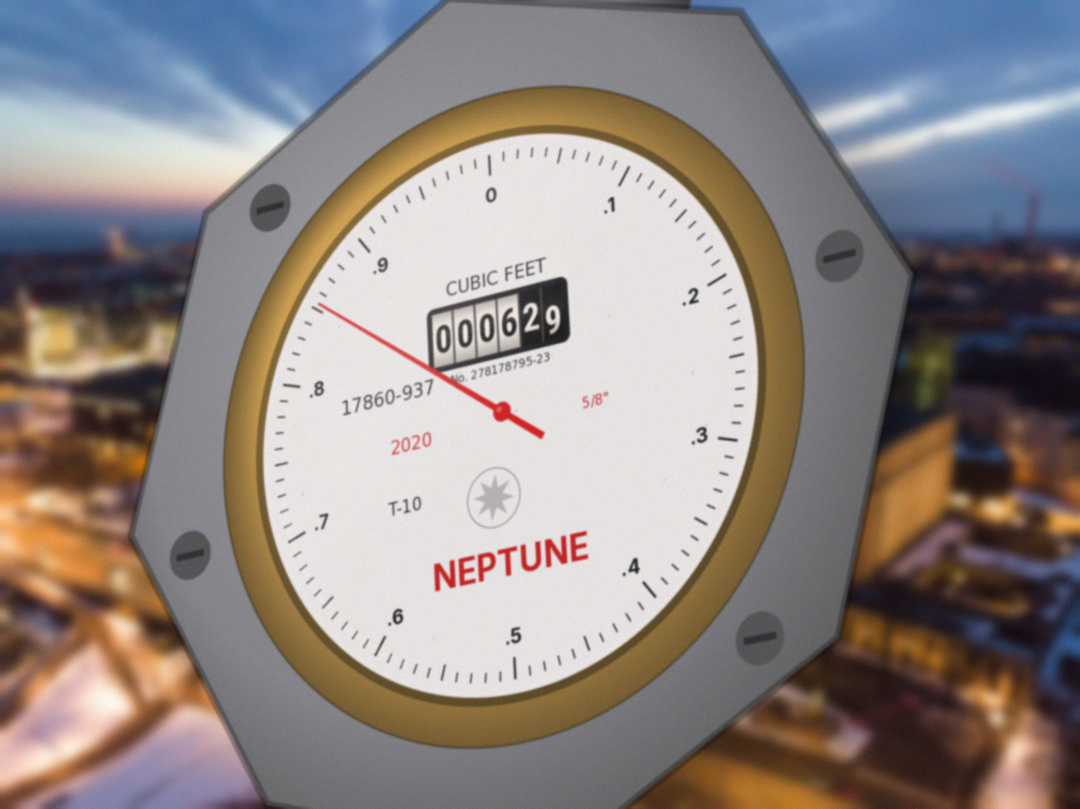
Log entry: 628.85; ft³
